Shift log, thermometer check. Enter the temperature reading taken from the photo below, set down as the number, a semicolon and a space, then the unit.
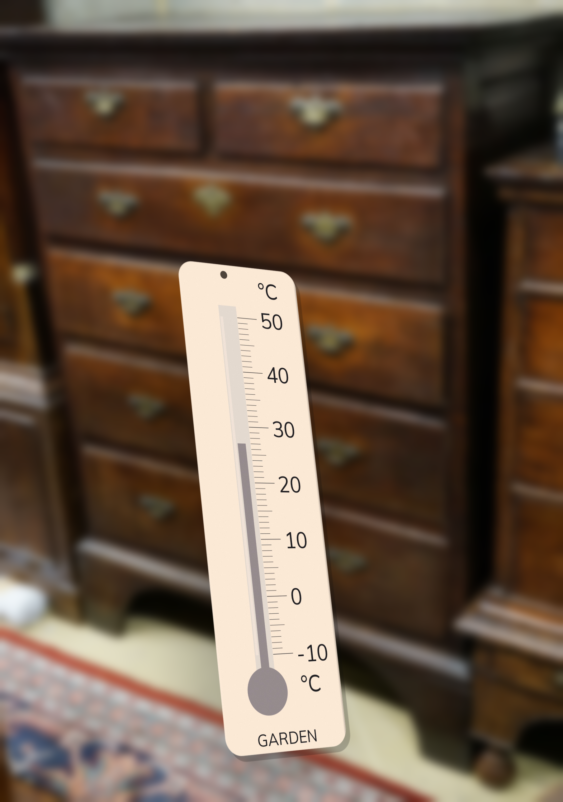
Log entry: 27; °C
